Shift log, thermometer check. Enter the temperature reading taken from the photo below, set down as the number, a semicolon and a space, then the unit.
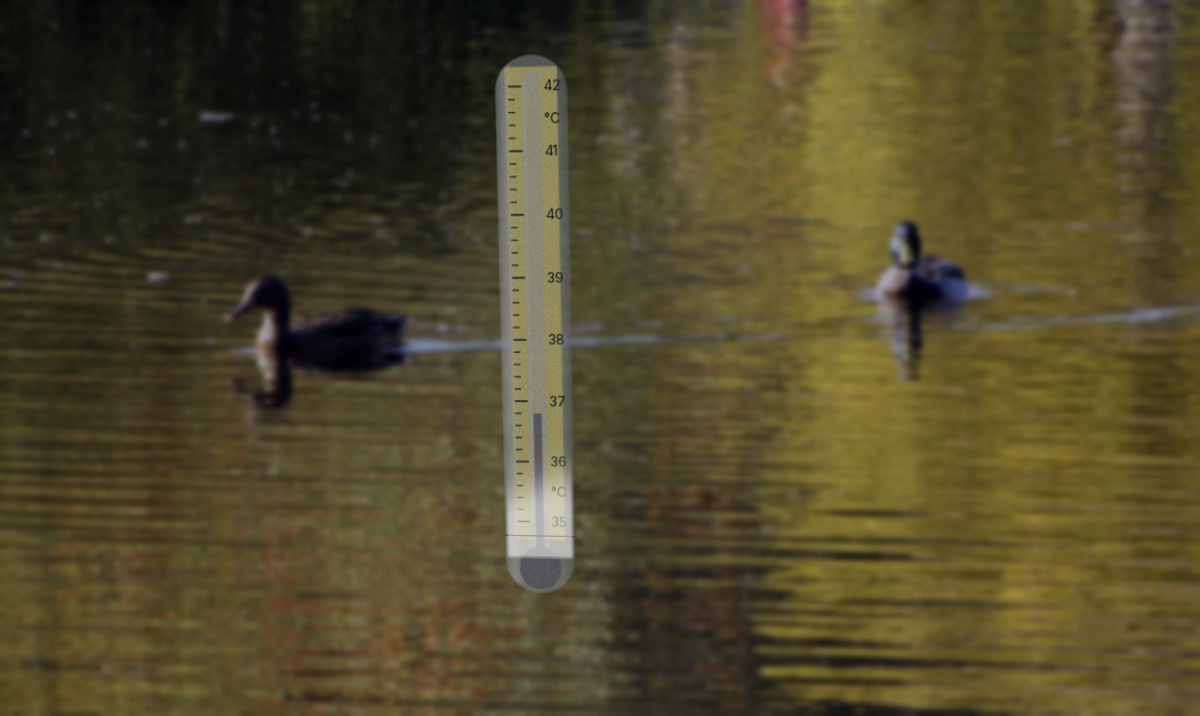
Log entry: 36.8; °C
